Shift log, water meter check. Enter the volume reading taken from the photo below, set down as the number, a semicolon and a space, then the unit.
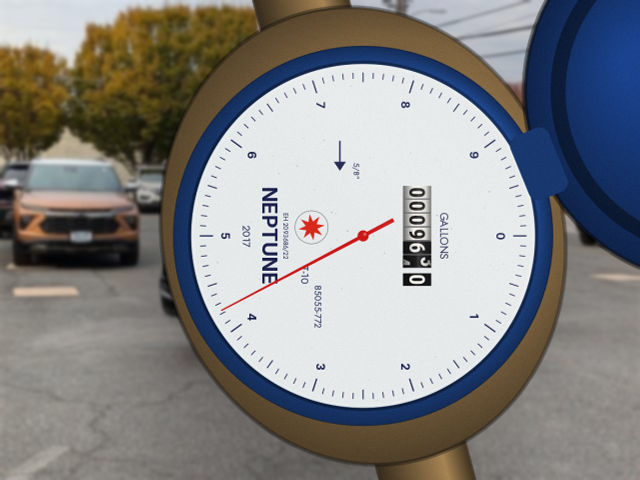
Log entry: 9634.2; gal
